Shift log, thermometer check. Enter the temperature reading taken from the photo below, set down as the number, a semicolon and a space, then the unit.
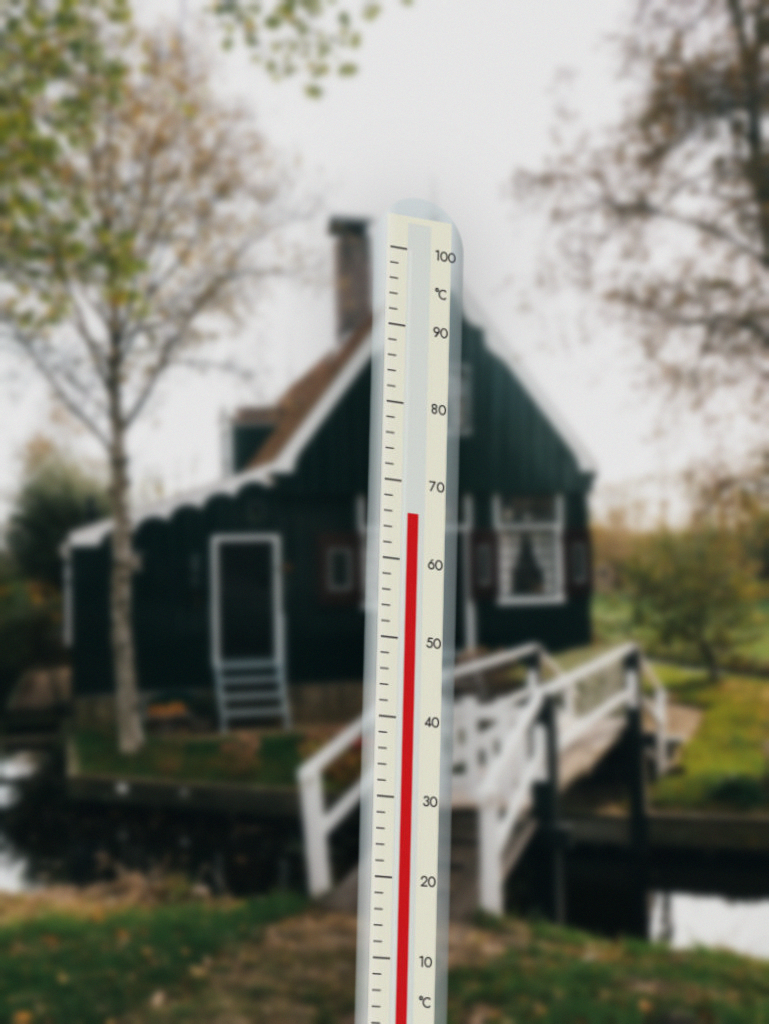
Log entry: 66; °C
